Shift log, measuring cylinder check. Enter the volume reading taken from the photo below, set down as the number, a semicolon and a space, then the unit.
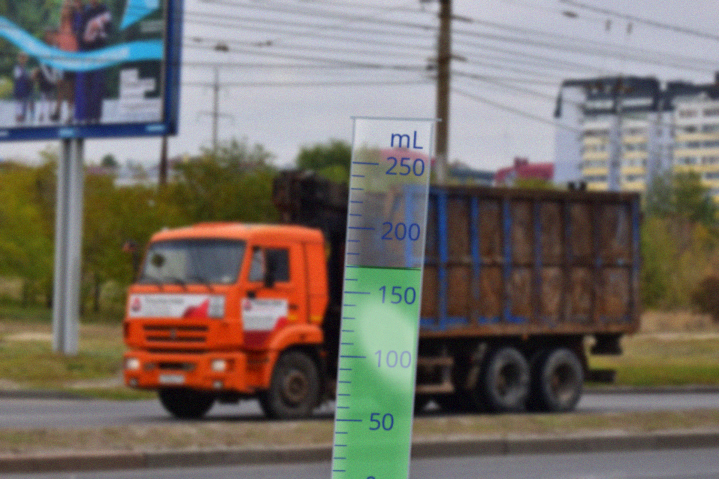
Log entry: 170; mL
